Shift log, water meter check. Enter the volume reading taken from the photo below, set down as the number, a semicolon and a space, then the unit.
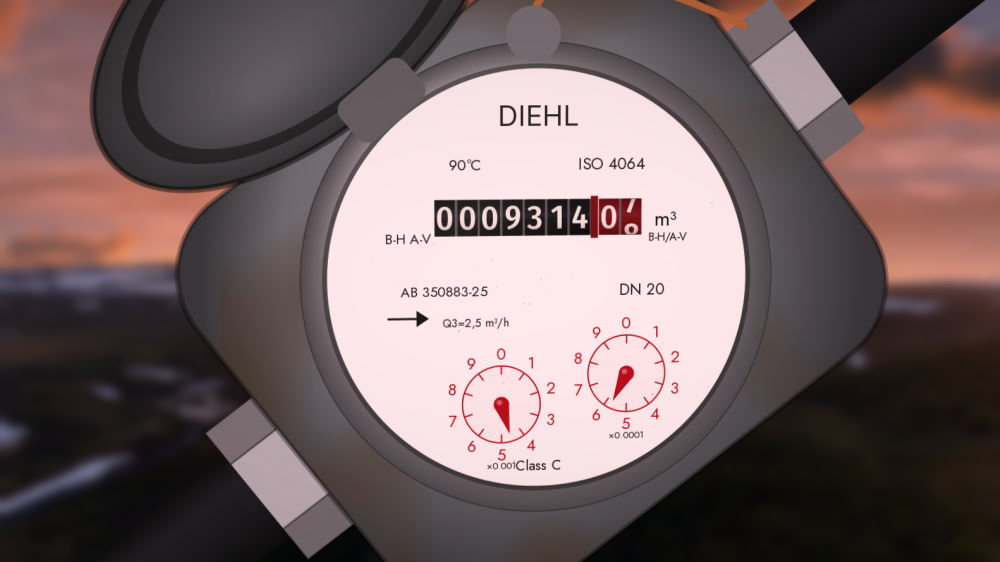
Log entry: 9314.0745; m³
